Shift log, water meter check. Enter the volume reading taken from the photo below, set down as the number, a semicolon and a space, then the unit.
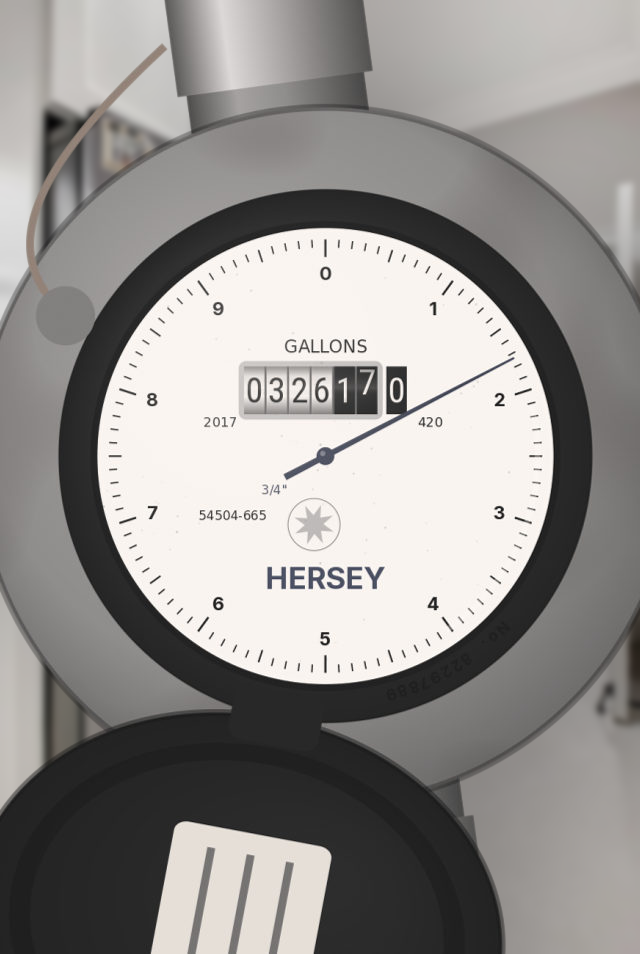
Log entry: 326171.7; gal
